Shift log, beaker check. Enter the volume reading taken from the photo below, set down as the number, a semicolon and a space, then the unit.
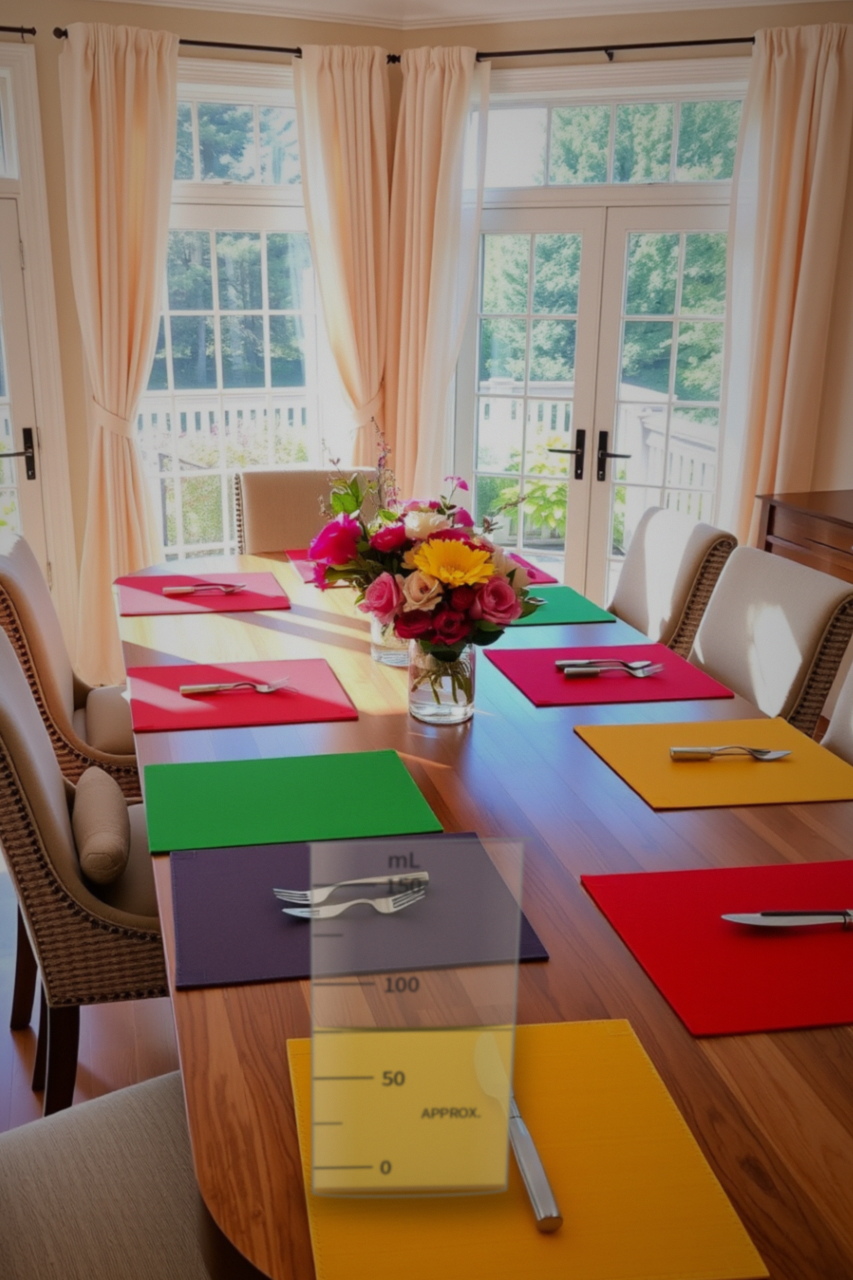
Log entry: 75; mL
